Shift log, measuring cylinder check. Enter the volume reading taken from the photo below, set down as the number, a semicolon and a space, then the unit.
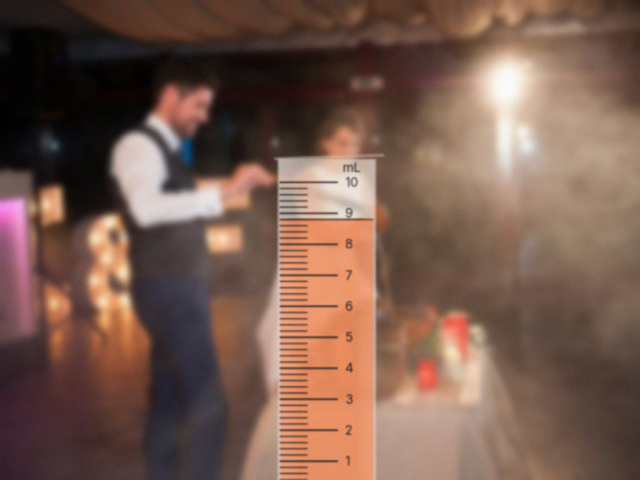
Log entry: 8.8; mL
